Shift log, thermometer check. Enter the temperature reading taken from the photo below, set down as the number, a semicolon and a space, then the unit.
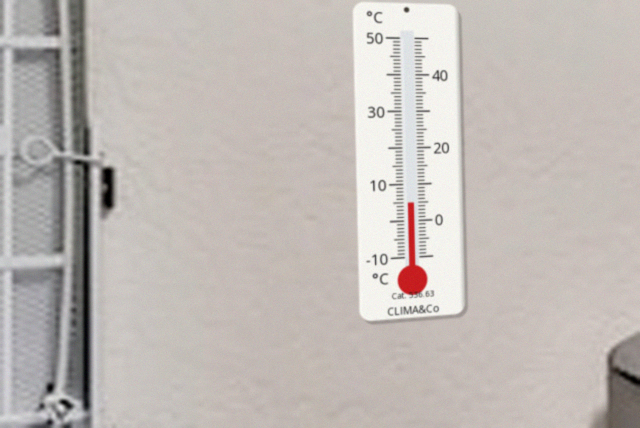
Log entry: 5; °C
